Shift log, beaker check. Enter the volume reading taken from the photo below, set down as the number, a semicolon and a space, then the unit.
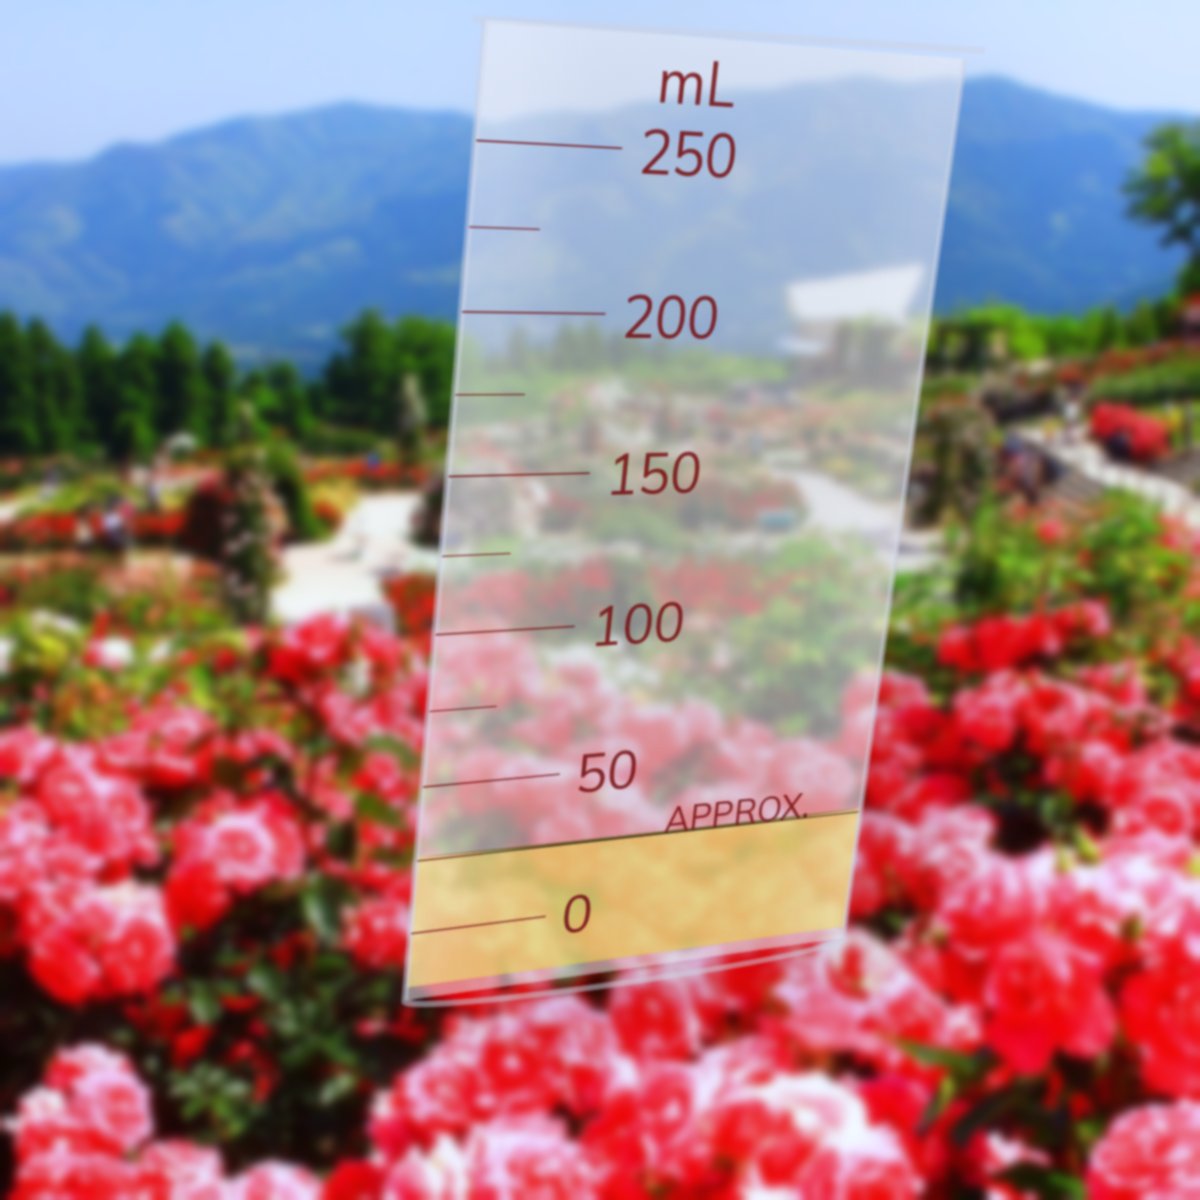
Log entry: 25; mL
